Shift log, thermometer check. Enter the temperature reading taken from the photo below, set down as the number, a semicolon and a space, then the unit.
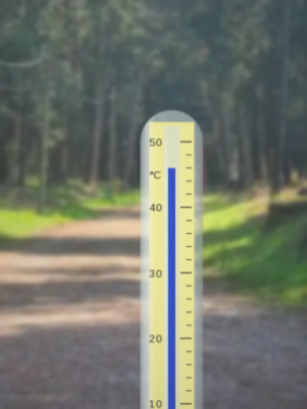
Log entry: 46; °C
